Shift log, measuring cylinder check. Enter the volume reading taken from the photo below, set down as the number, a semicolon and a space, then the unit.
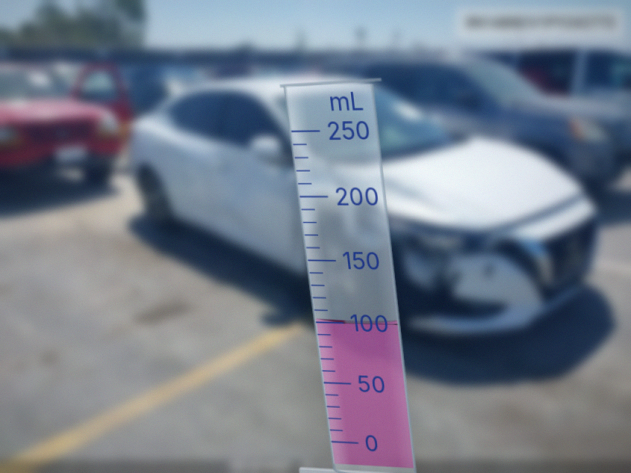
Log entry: 100; mL
